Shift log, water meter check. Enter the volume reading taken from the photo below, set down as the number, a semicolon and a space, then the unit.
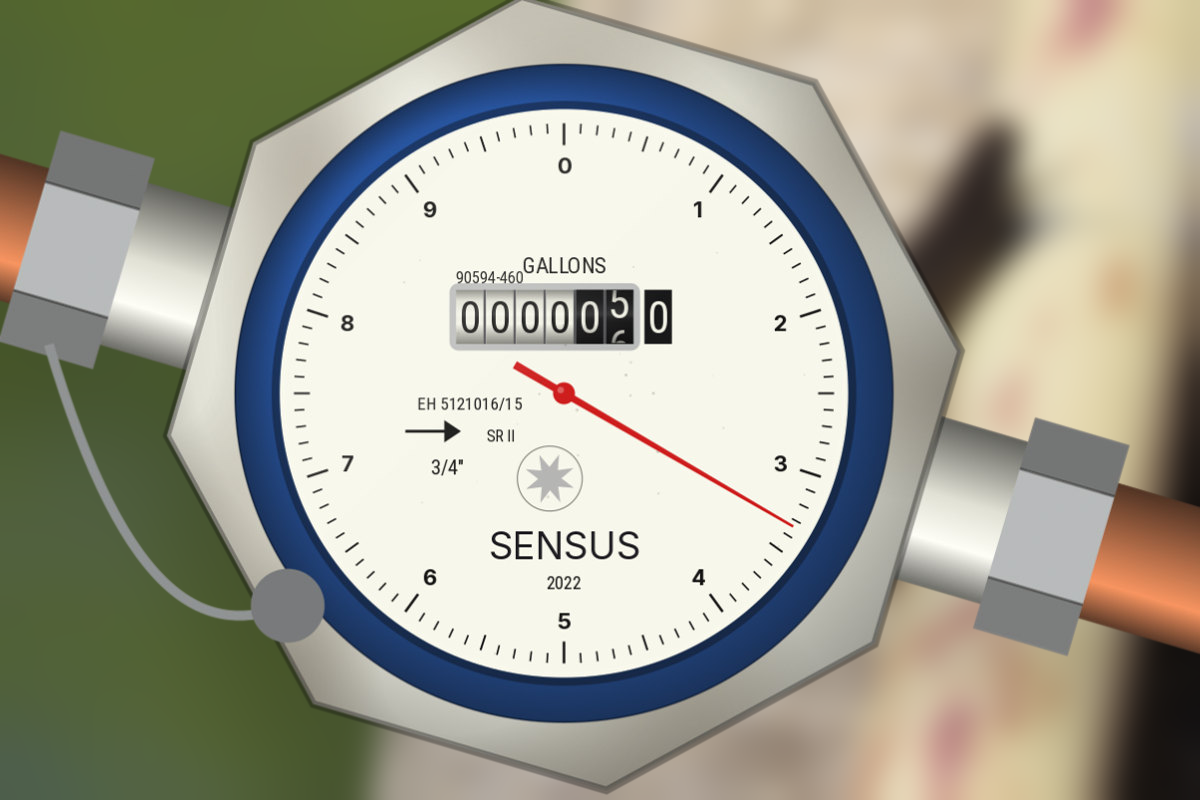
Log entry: 53.3; gal
